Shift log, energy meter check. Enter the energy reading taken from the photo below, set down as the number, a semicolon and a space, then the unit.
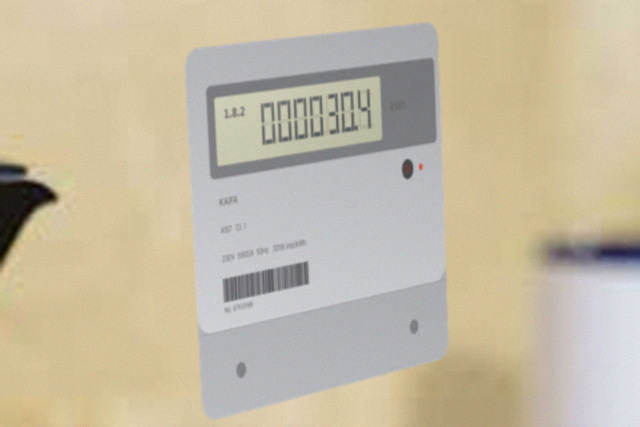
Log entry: 30.4; kWh
